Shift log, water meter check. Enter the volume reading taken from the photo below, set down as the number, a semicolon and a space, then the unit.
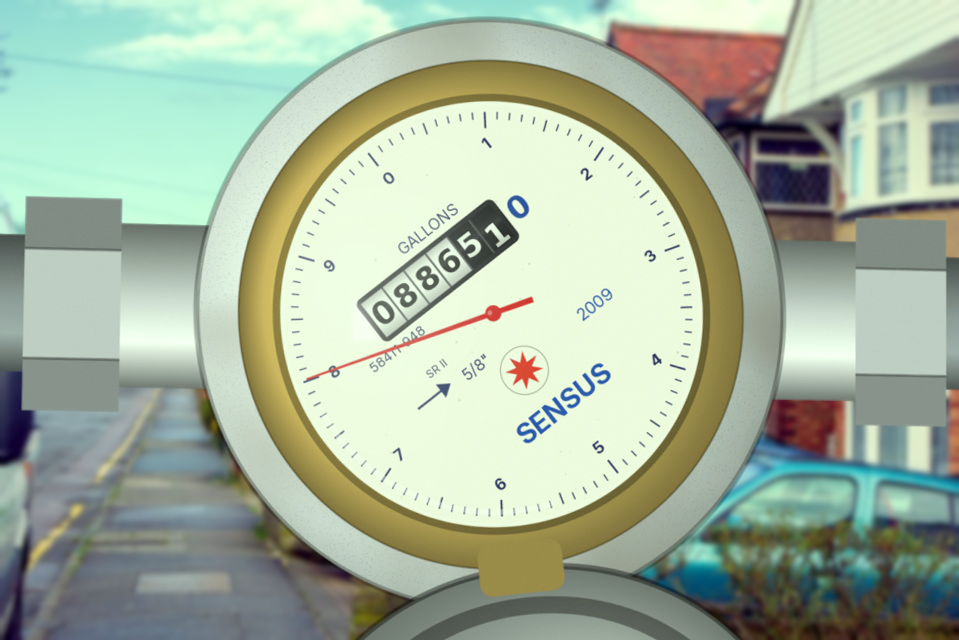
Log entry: 886508.0; gal
